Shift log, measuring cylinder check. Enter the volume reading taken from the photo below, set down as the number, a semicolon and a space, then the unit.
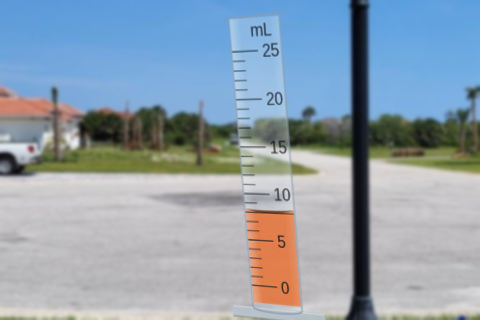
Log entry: 8; mL
